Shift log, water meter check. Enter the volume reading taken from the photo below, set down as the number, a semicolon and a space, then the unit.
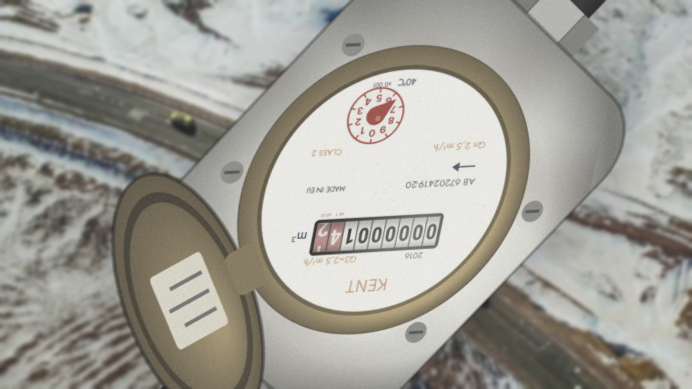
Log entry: 1.416; m³
